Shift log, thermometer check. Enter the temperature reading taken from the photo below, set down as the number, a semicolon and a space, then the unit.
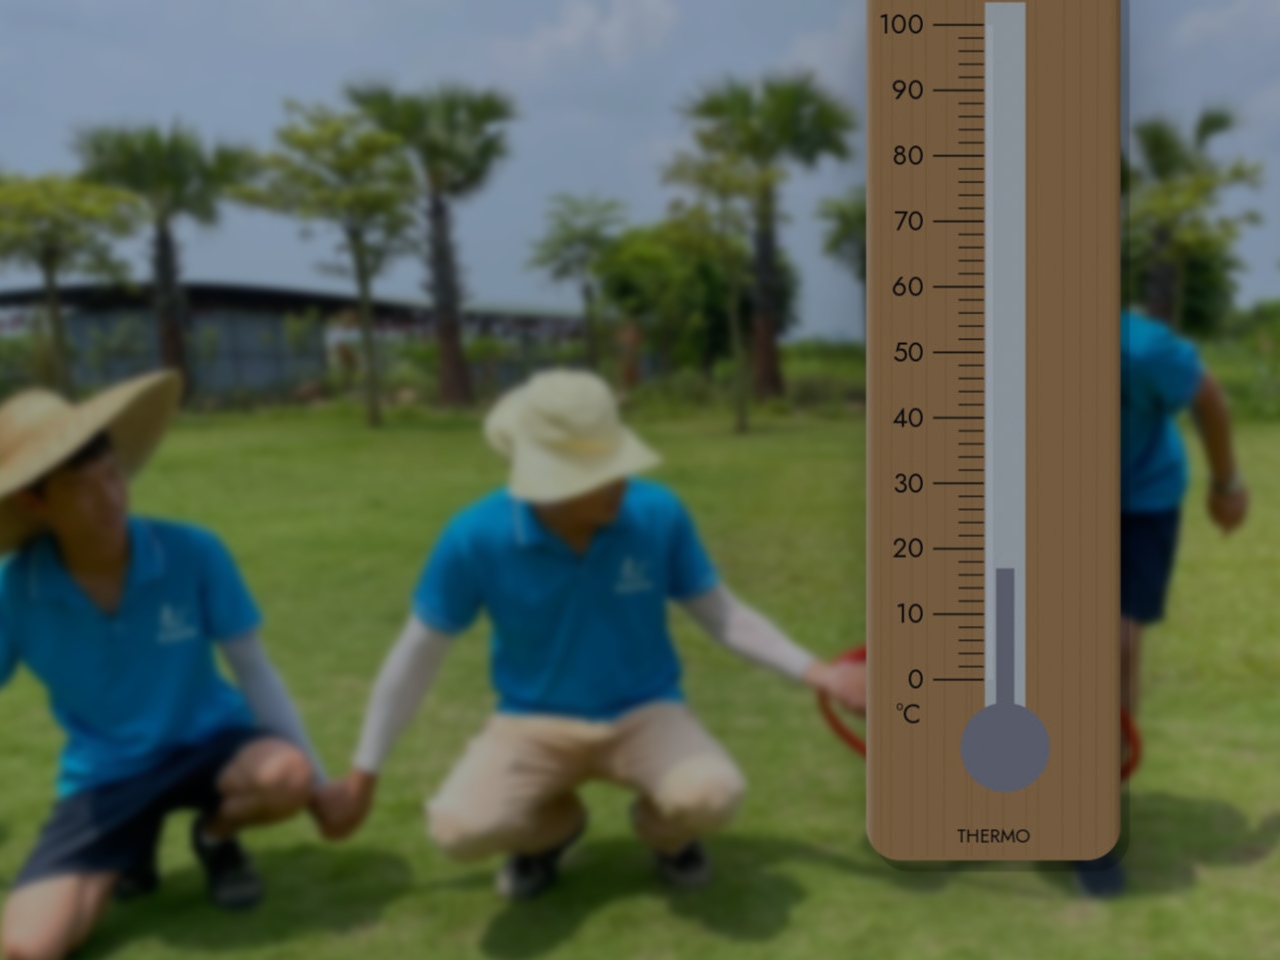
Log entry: 17; °C
